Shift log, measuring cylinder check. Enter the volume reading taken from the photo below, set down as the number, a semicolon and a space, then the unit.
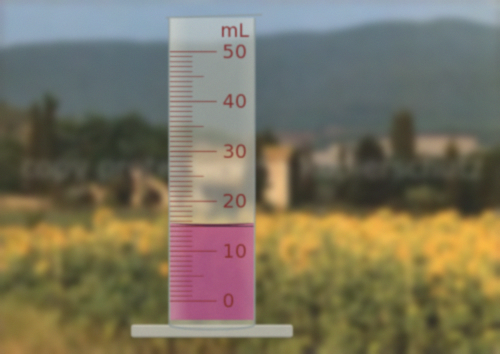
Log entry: 15; mL
